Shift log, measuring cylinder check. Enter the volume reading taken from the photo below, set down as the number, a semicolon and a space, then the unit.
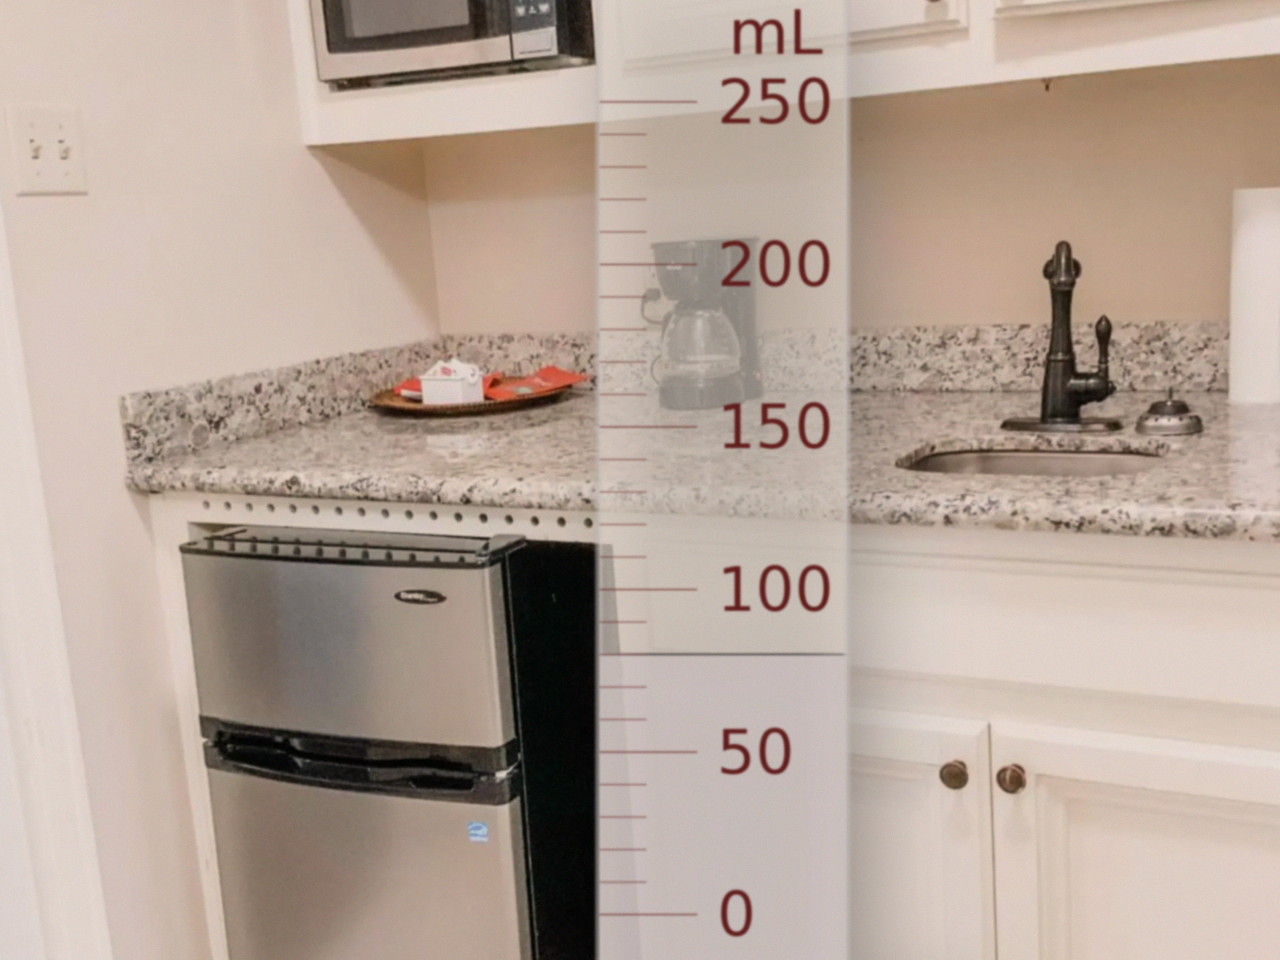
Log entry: 80; mL
